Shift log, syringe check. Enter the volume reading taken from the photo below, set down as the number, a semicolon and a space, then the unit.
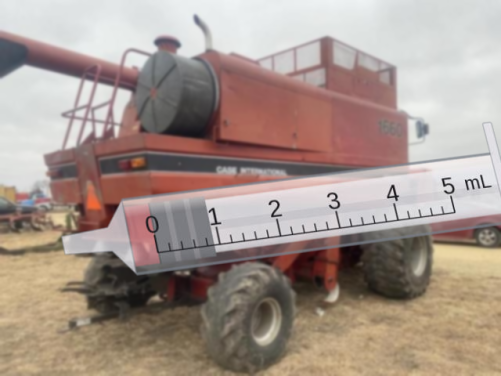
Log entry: 0; mL
